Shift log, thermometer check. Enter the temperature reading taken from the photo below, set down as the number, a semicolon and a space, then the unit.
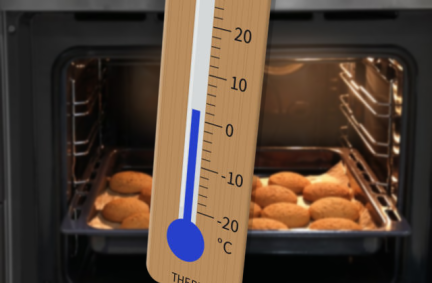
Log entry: 2; °C
